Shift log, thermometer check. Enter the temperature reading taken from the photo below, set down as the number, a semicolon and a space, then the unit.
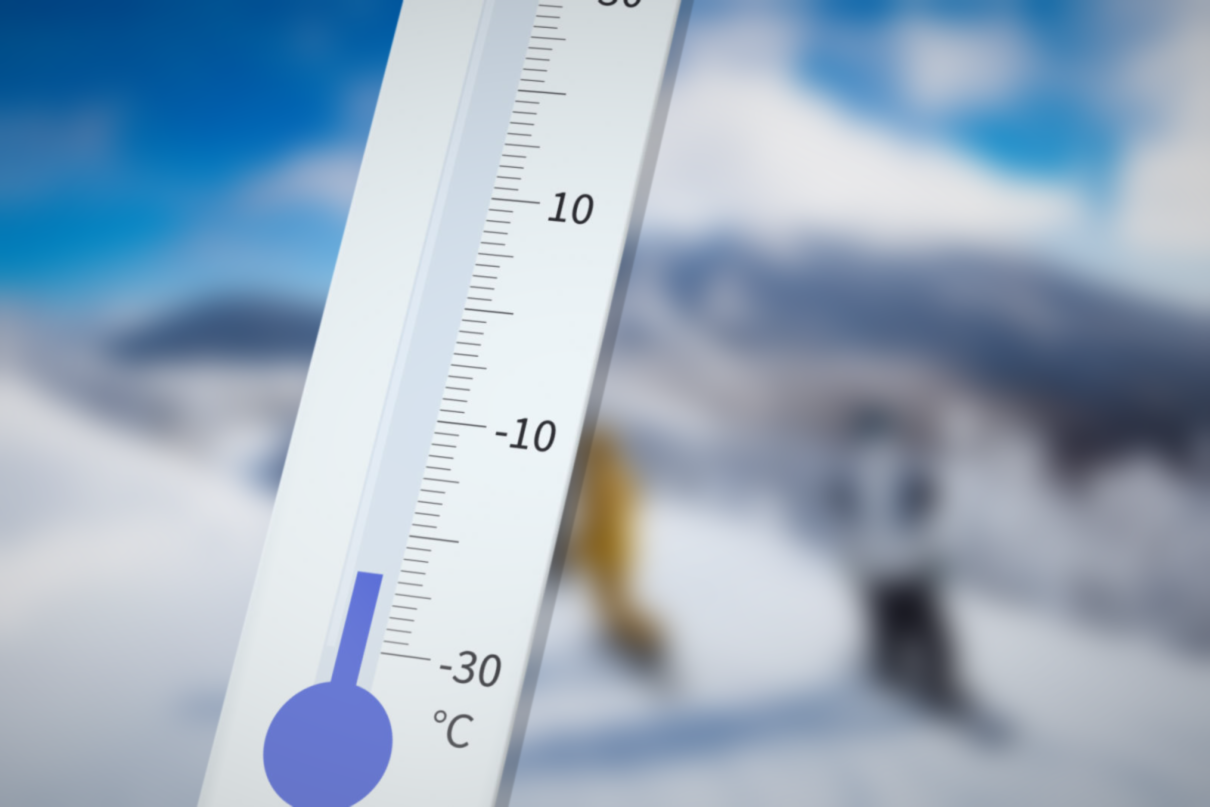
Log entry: -23.5; °C
